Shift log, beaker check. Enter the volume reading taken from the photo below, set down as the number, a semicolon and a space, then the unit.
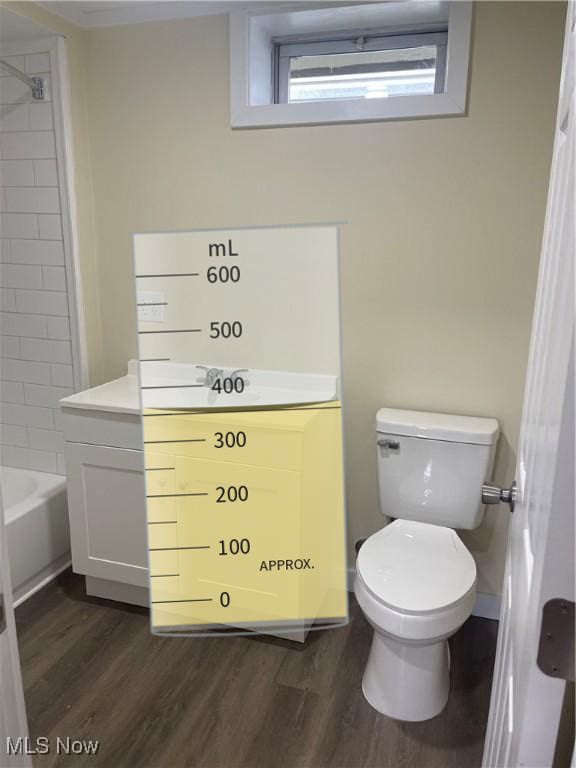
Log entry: 350; mL
